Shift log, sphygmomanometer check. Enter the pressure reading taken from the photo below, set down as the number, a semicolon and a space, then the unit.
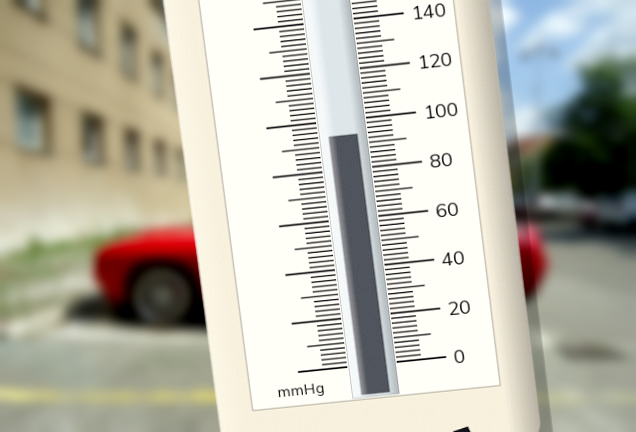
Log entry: 94; mmHg
